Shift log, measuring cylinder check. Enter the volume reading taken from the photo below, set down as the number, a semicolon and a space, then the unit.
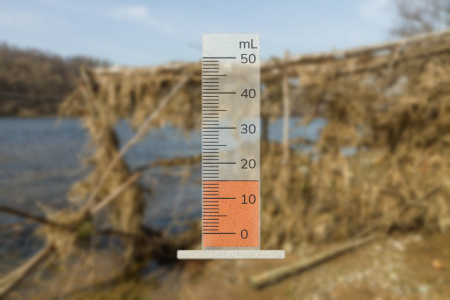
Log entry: 15; mL
